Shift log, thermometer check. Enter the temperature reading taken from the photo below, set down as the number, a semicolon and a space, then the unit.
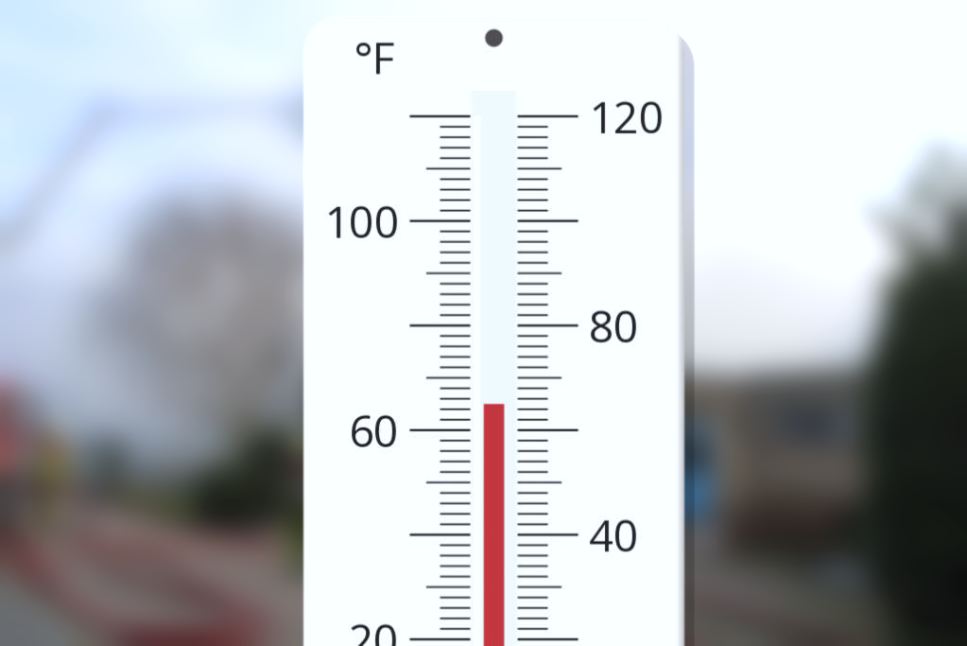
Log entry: 65; °F
